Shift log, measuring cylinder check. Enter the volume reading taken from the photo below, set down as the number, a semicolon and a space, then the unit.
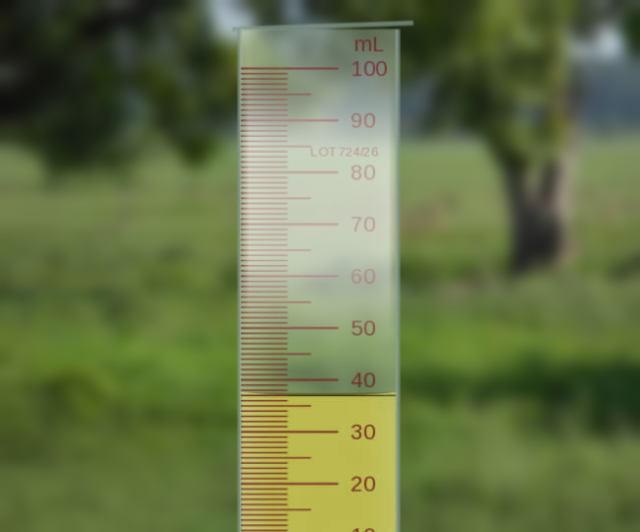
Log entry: 37; mL
